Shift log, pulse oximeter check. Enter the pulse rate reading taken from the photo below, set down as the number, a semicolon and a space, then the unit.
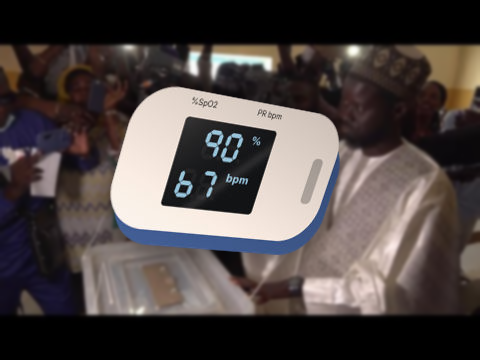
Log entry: 67; bpm
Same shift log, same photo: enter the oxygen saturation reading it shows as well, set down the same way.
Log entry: 90; %
